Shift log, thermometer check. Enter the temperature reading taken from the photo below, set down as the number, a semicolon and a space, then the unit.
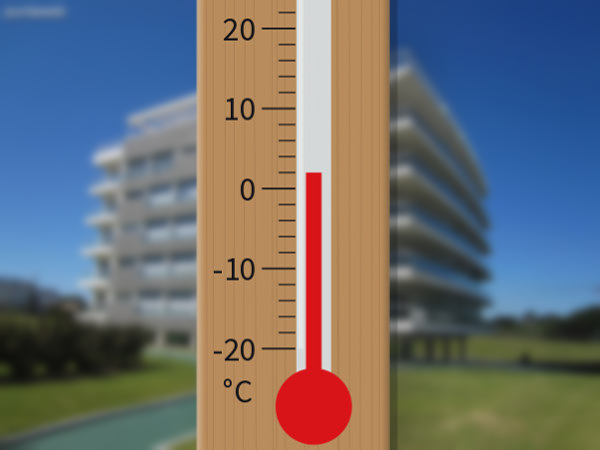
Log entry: 2; °C
